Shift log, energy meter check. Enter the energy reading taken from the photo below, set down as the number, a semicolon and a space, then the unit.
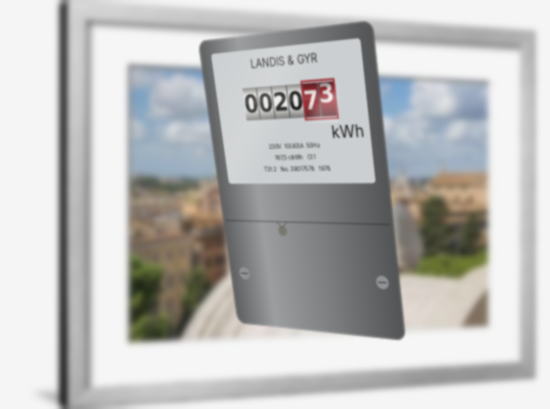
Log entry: 20.73; kWh
